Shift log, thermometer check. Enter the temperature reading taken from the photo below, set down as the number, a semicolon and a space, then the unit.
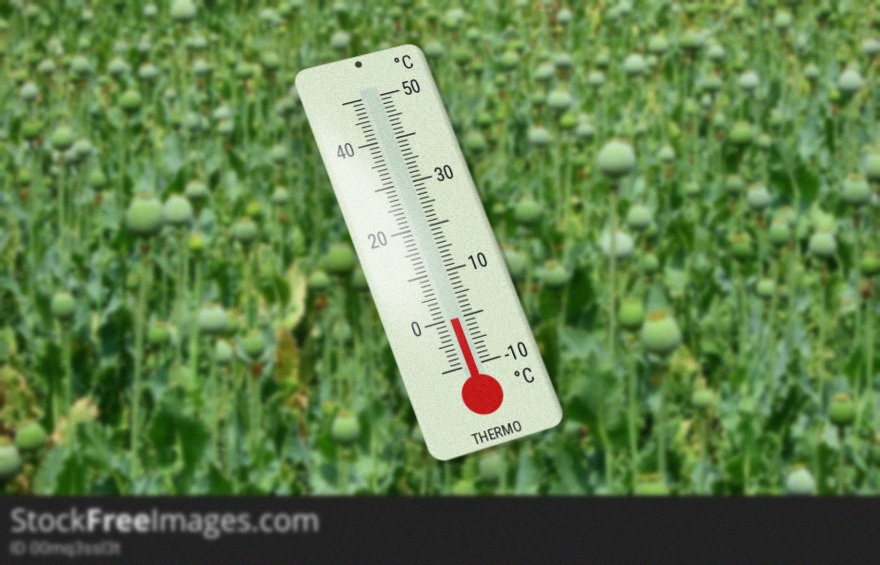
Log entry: 0; °C
